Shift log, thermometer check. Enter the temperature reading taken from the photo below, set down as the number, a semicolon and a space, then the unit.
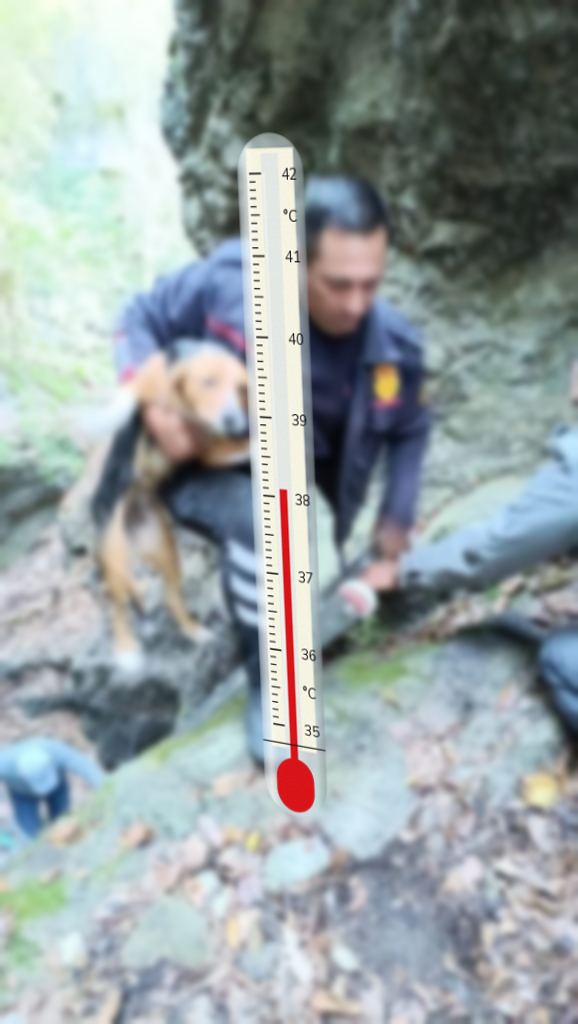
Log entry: 38.1; °C
